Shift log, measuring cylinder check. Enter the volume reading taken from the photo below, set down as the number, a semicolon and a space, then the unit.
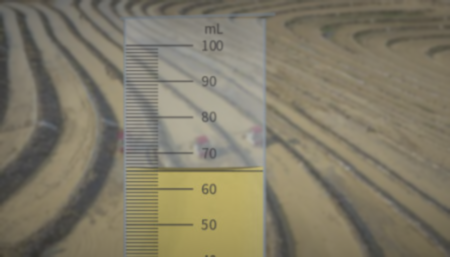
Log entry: 65; mL
